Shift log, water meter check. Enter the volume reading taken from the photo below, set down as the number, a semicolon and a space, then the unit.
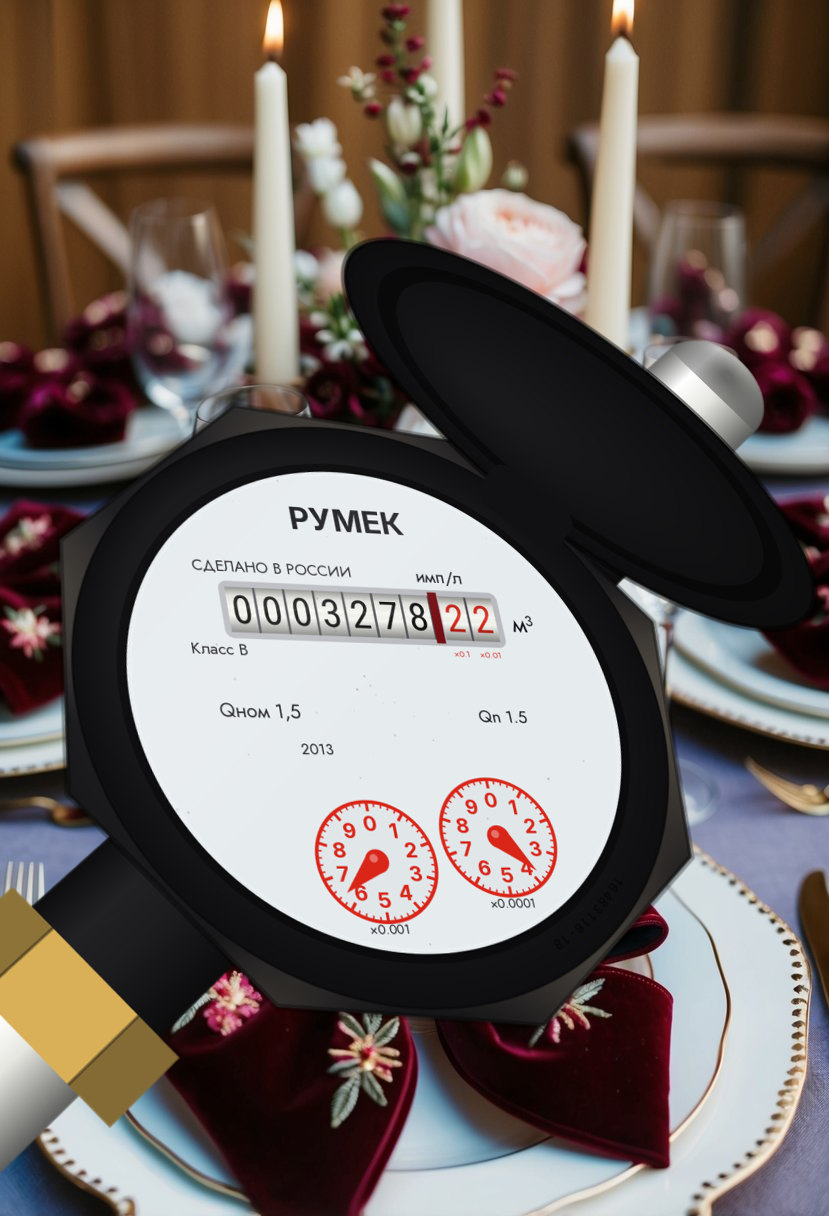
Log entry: 3278.2263; m³
